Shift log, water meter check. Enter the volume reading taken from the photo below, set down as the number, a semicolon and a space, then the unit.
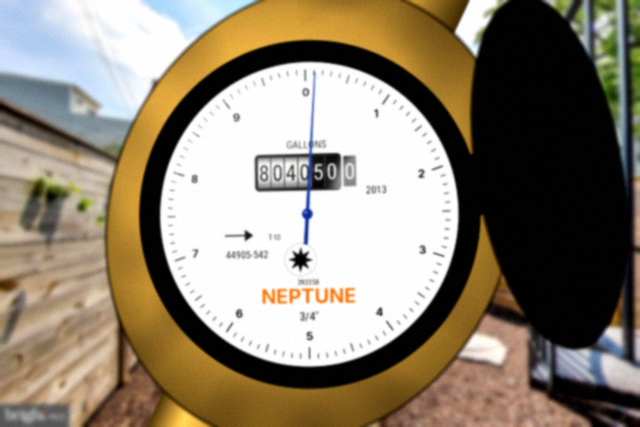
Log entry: 8040500.1; gal
